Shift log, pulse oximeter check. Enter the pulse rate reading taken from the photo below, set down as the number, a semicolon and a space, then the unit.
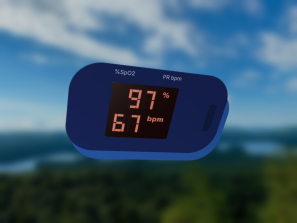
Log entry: 67; bpm
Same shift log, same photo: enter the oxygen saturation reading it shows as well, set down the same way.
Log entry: 97; %
